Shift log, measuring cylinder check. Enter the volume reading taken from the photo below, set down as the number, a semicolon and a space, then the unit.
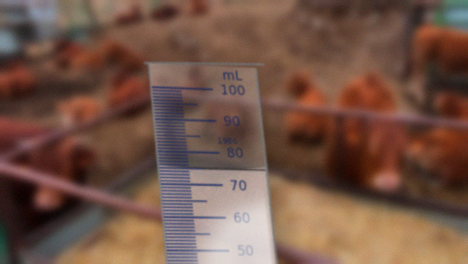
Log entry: 75; mL
